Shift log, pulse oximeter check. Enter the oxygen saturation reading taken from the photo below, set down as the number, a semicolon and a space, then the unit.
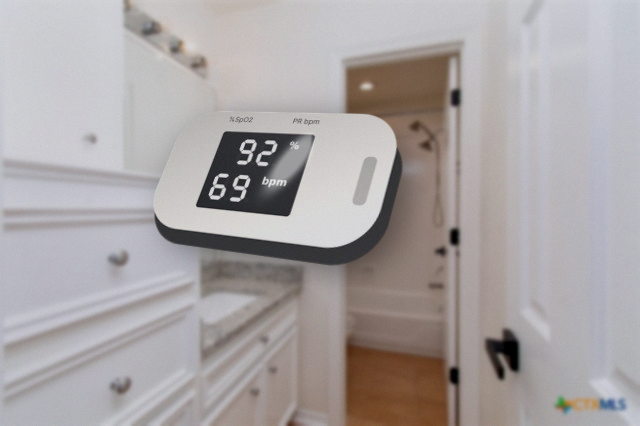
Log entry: 92; %
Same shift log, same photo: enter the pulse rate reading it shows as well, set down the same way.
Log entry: 69; bpm
